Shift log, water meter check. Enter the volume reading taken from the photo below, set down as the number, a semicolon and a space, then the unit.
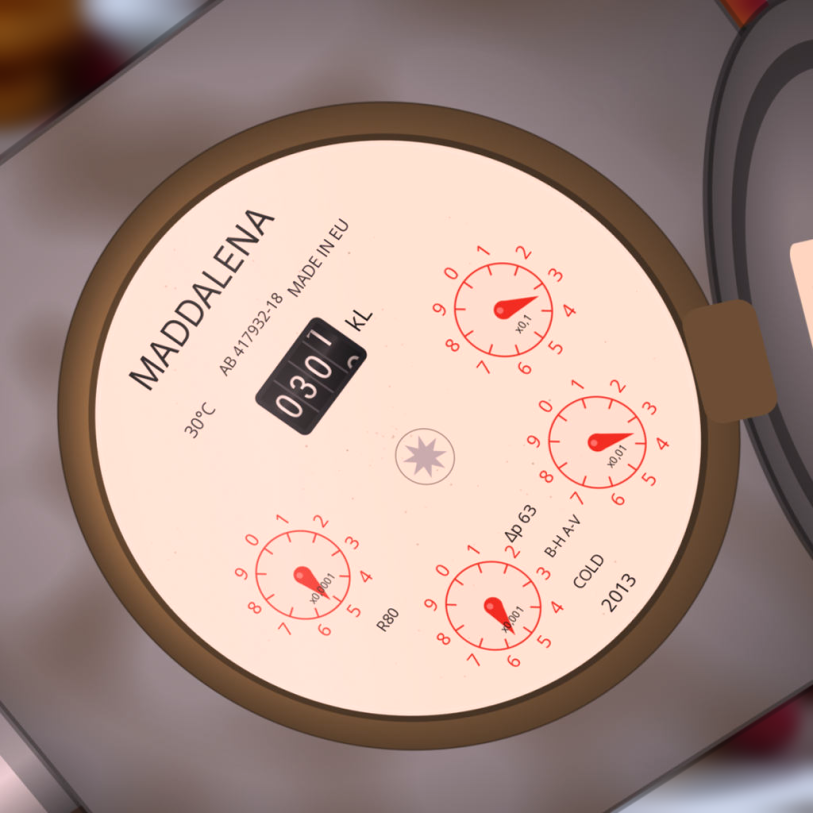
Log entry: 301.3355; kL
